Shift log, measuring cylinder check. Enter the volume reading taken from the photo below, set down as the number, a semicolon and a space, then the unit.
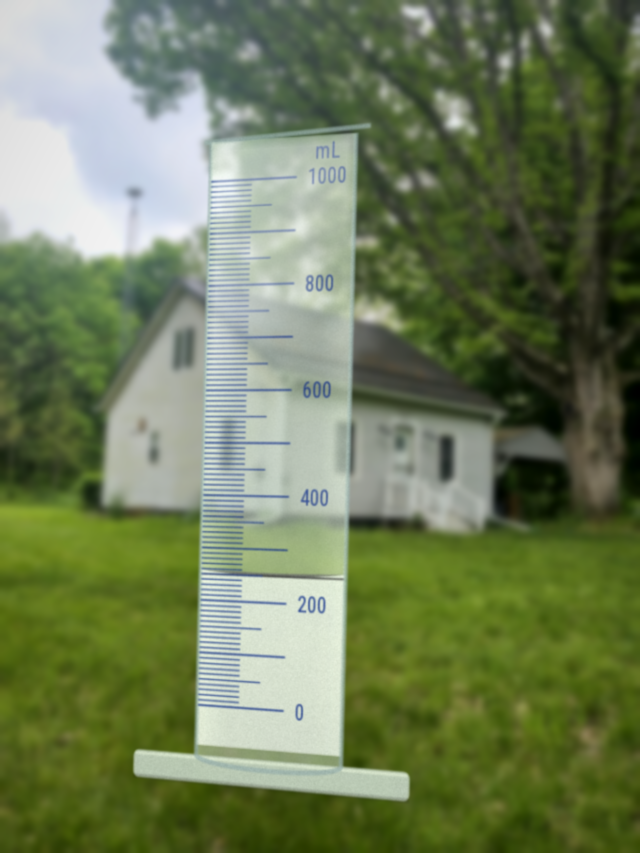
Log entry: 250; mL
